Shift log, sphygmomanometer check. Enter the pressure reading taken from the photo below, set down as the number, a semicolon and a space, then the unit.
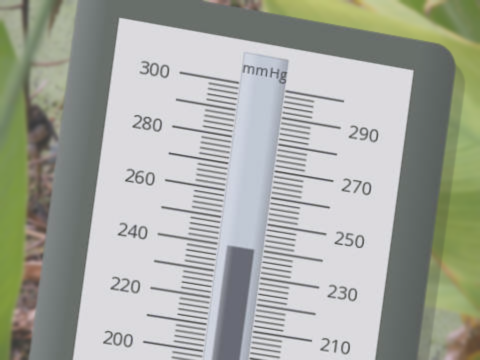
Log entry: 240; mmHg
